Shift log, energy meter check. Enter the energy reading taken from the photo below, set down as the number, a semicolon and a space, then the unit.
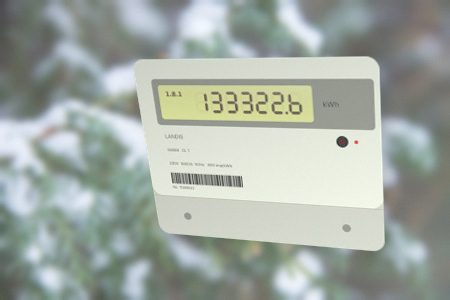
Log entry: 133322.6; kWh
